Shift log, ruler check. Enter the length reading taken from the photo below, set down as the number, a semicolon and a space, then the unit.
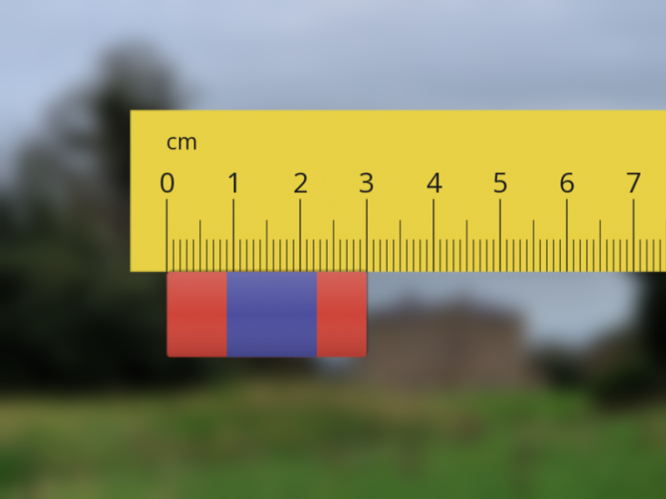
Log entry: 3; cm
